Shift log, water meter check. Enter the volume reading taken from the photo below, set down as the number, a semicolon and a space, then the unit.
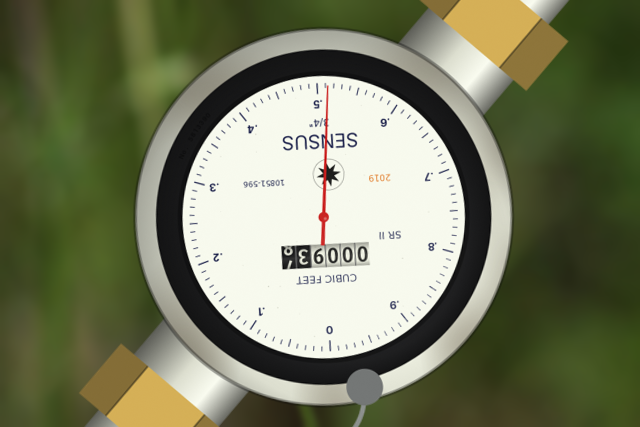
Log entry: 937.51; ft³
